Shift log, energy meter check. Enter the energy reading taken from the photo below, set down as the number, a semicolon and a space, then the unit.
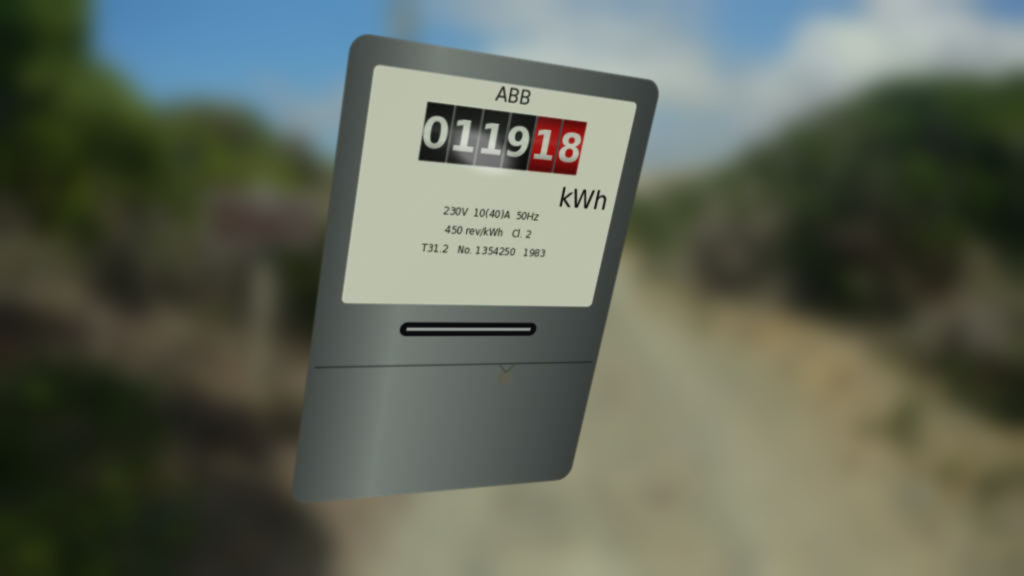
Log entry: 119.18; kWh
